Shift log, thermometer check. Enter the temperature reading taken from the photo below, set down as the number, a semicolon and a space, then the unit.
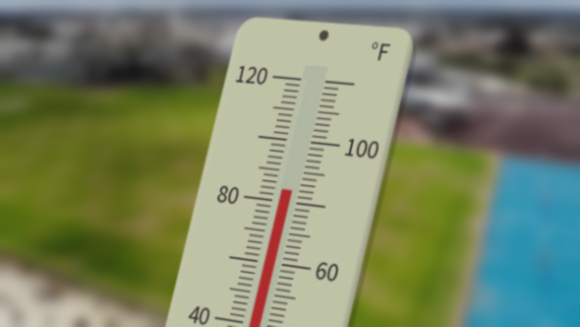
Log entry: 84; °F
